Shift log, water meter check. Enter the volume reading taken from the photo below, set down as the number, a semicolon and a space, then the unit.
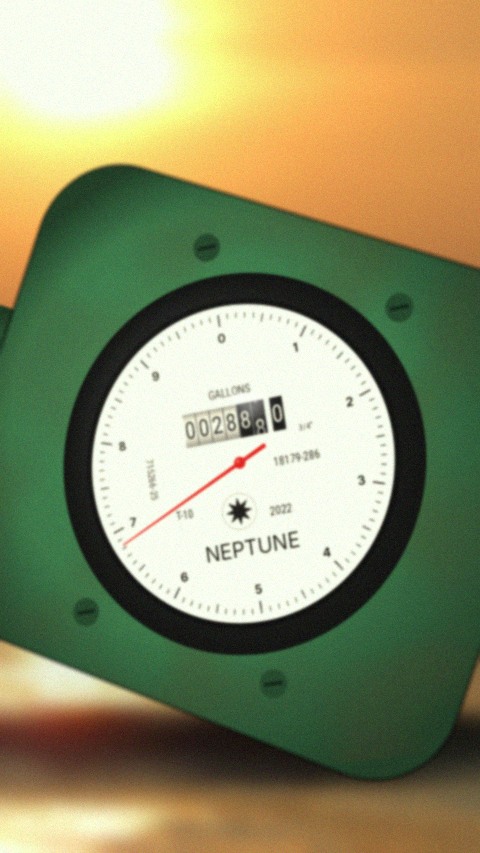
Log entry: 28876.8; gal
